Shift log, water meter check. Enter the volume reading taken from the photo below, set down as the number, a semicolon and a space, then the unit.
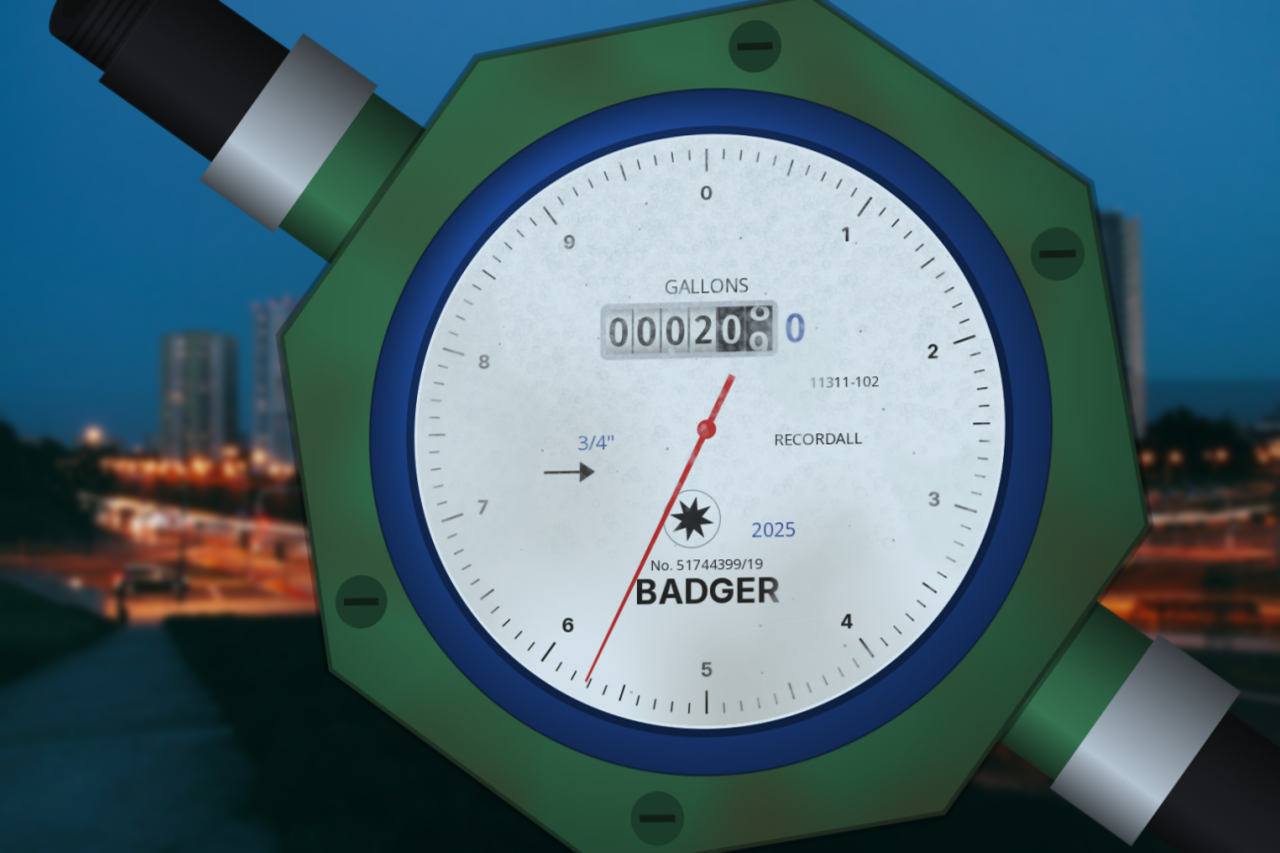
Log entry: 2085.7; gal
